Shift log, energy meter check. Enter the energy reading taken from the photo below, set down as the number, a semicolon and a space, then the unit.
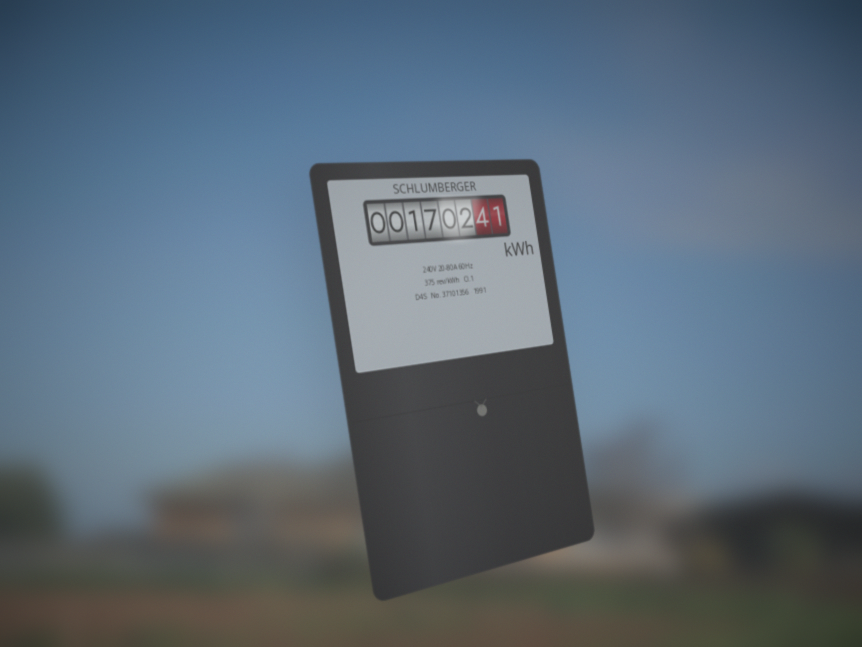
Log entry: 1702.41; kWh
